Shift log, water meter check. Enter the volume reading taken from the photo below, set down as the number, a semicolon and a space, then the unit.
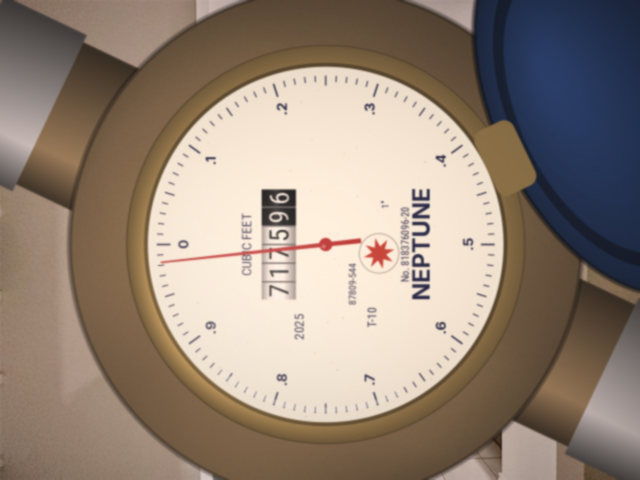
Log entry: 717595.98; ft³
